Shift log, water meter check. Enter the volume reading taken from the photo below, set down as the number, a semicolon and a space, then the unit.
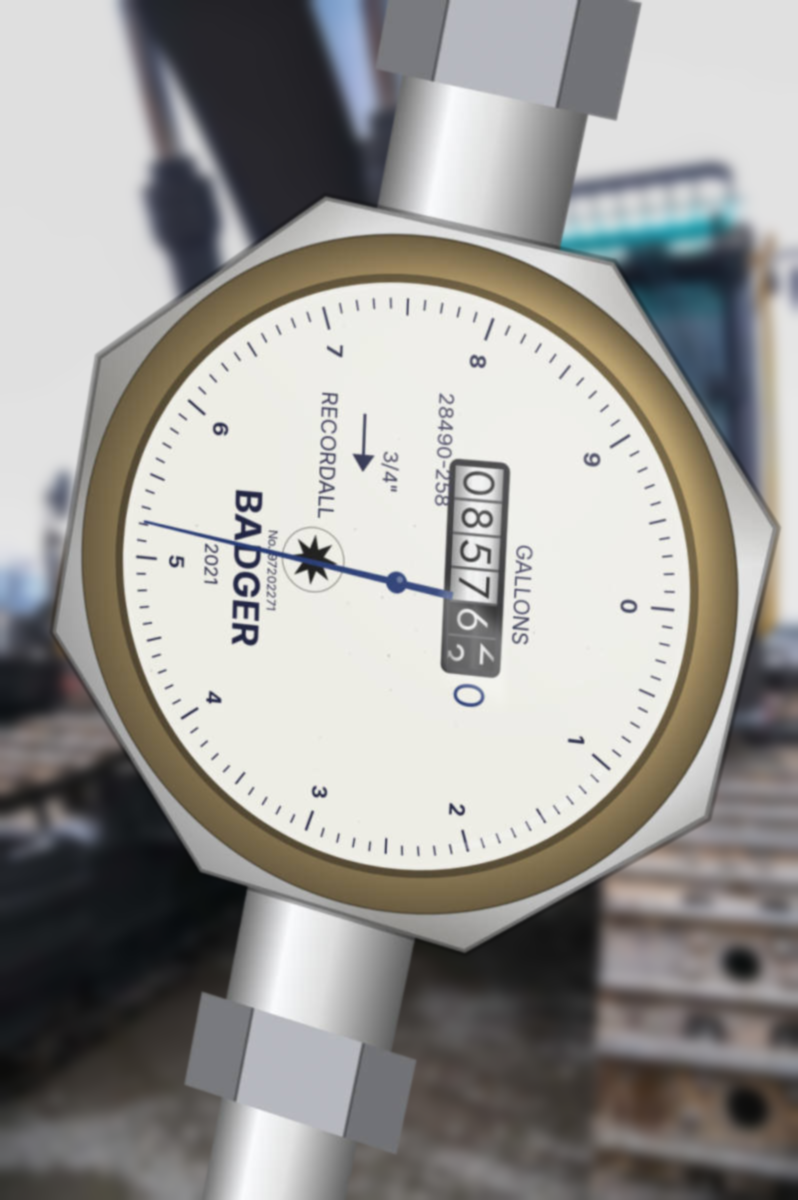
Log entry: 857625.2; gal
